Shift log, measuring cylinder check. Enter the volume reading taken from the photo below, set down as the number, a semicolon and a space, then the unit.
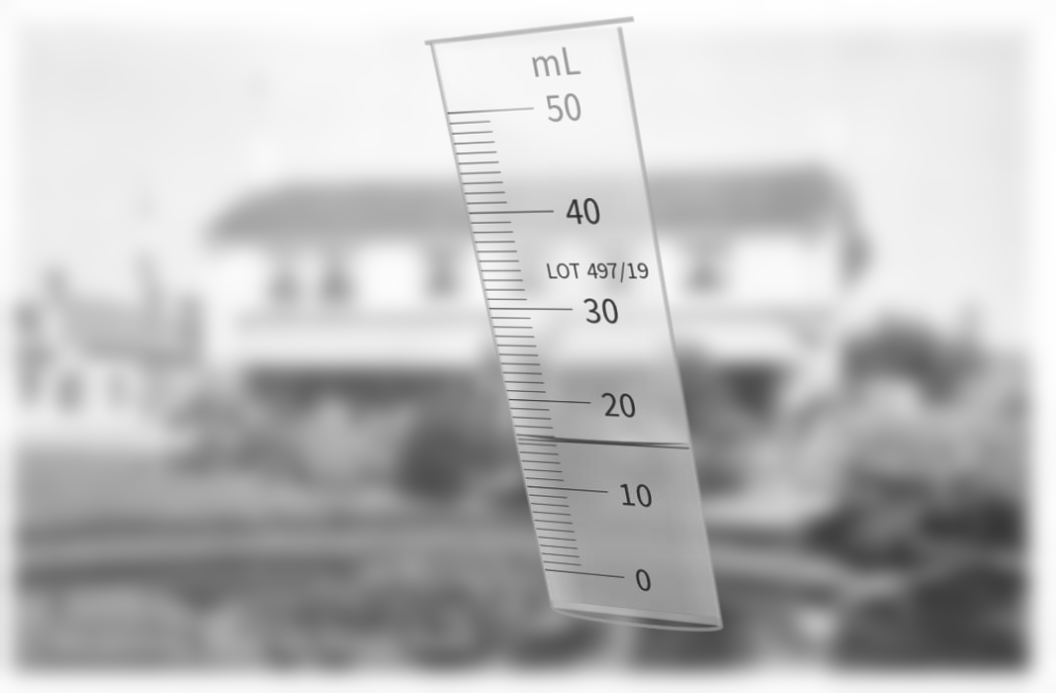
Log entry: 15.5; mL
